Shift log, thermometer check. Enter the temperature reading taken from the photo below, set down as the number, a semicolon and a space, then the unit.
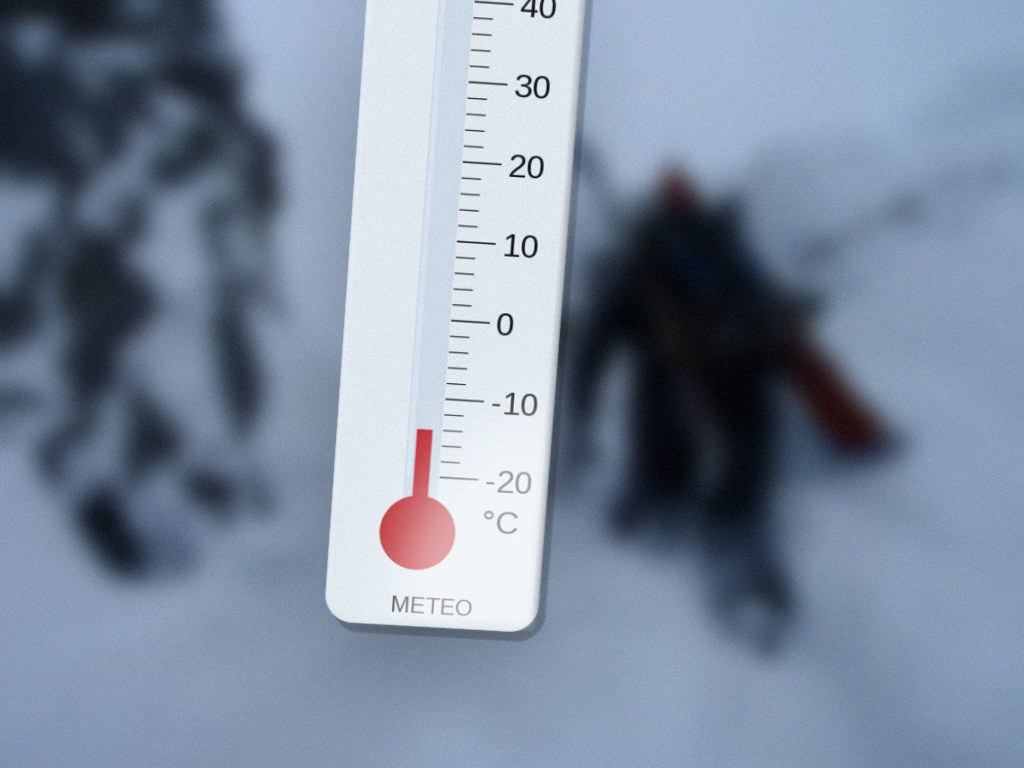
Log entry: -14; °C
